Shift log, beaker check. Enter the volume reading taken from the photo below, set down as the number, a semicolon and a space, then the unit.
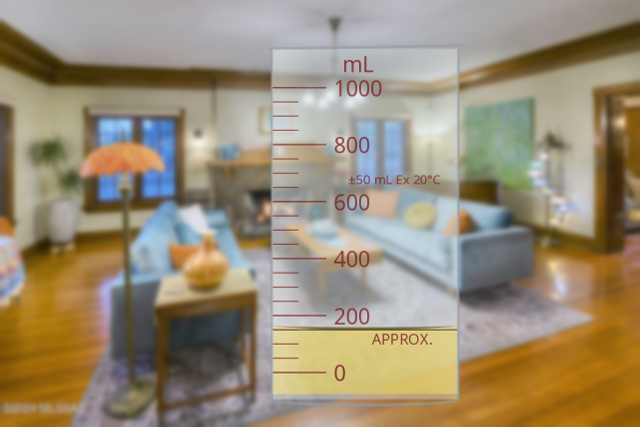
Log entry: 150; mL
